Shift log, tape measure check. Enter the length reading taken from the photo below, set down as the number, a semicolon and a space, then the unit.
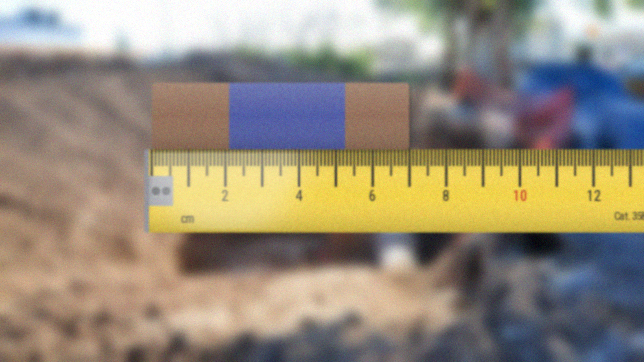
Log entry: 7; cm
